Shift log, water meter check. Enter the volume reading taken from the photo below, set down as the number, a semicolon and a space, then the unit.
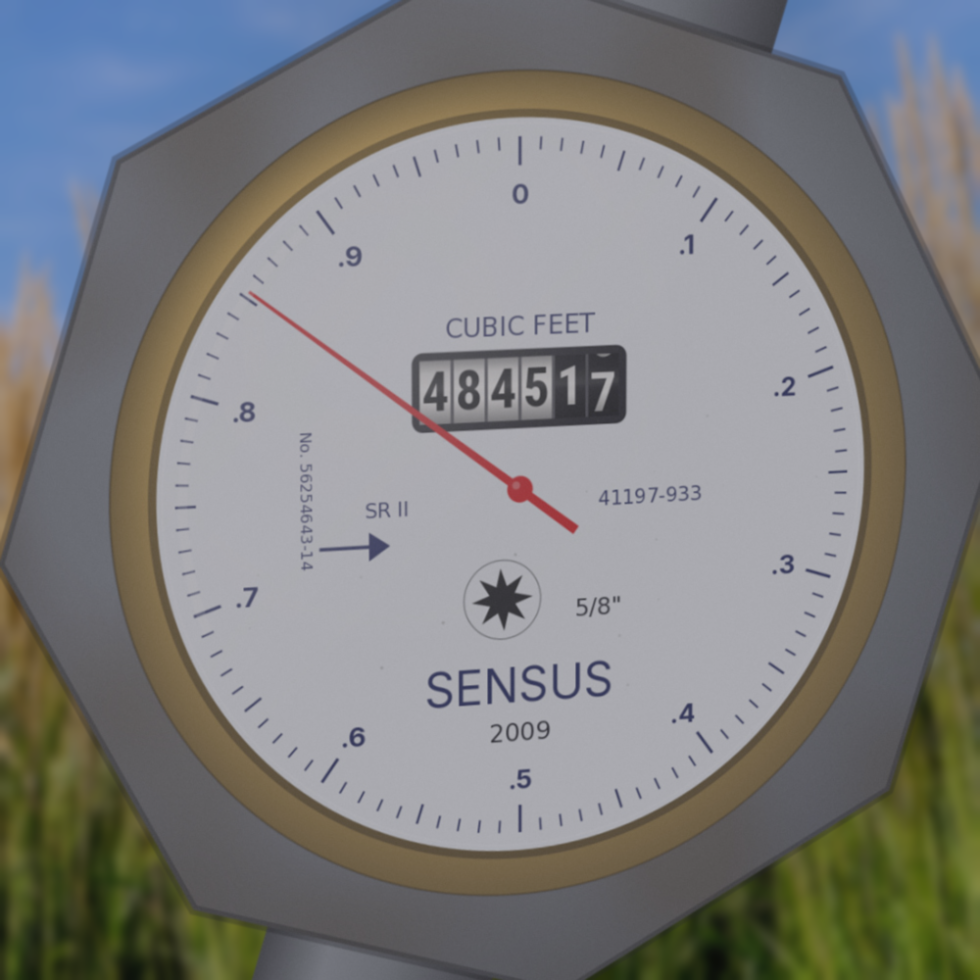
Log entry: 484516.85; ft³
